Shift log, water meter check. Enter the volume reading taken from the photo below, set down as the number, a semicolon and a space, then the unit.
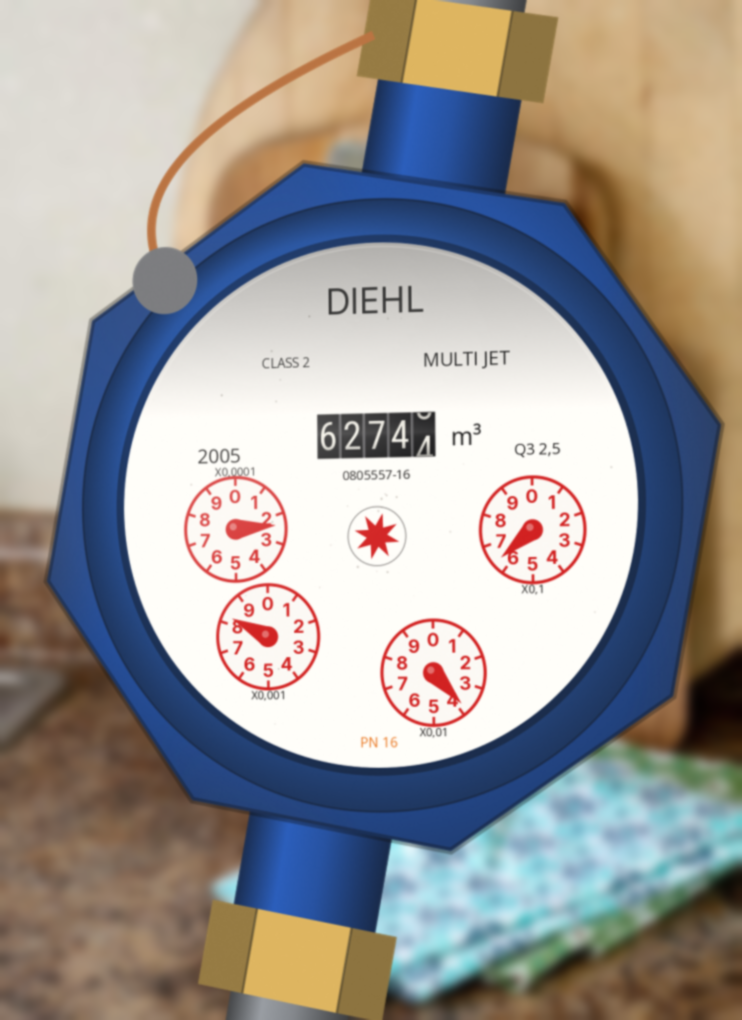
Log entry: 62743.6382; m³
